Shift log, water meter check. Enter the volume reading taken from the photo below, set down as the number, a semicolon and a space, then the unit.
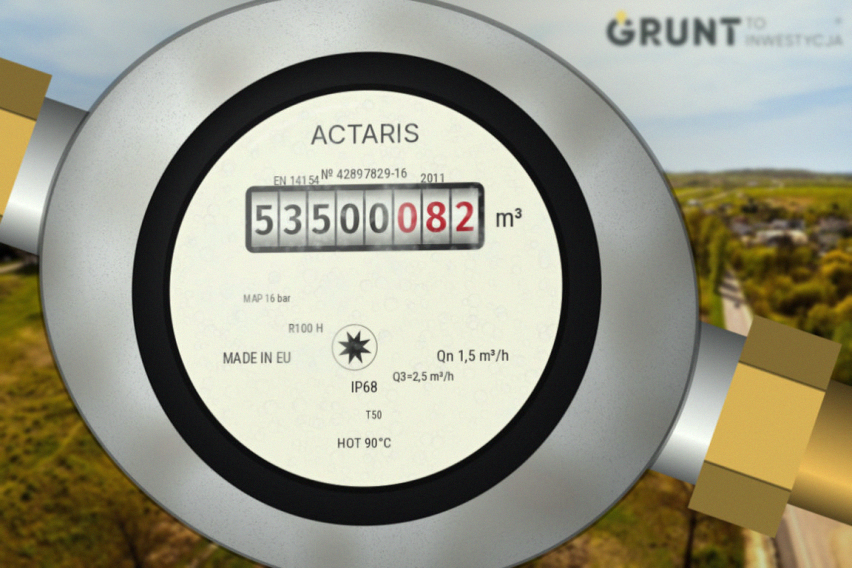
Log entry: 53500.082; m³
